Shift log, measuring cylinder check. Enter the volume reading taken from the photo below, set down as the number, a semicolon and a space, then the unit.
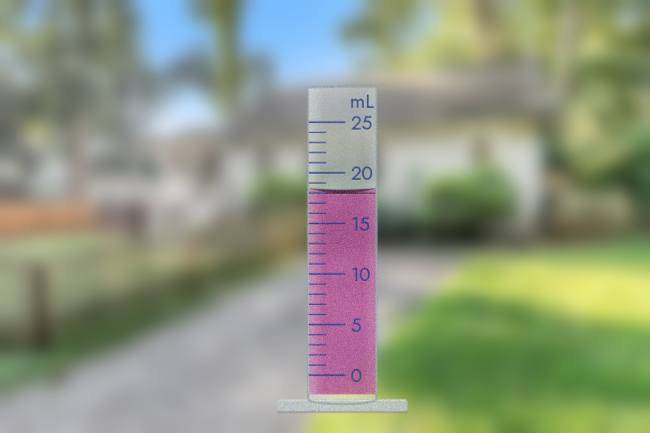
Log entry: 18; mL
